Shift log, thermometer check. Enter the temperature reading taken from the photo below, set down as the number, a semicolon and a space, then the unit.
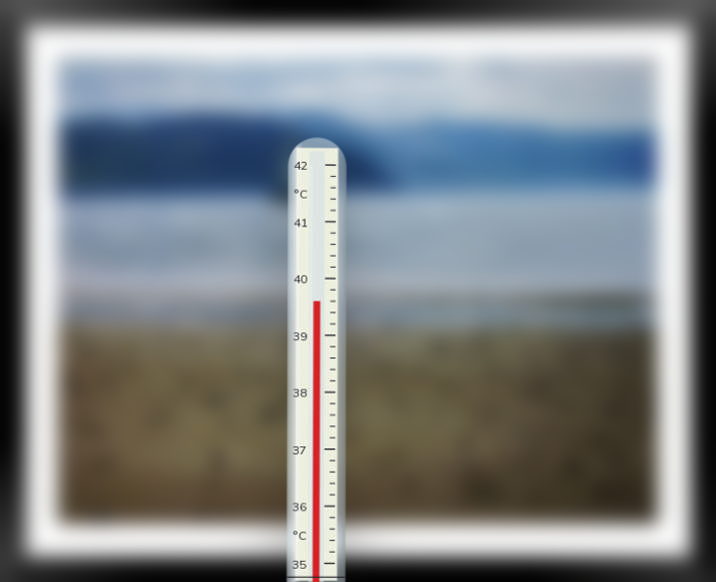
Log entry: 39.6; °C
